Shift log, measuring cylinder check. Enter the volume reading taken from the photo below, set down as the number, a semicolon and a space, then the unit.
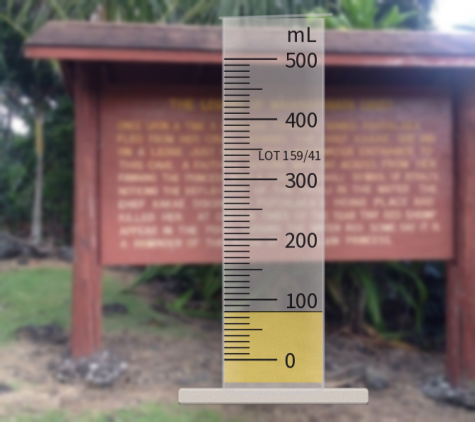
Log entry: 80; mL
